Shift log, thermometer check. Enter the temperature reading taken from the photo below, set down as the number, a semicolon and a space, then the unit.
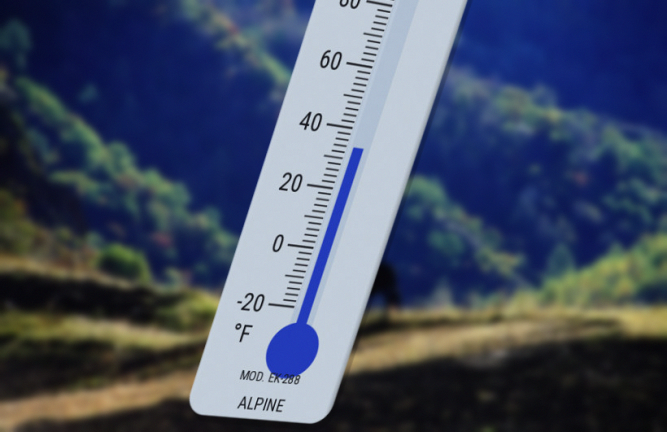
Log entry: 34; °F
